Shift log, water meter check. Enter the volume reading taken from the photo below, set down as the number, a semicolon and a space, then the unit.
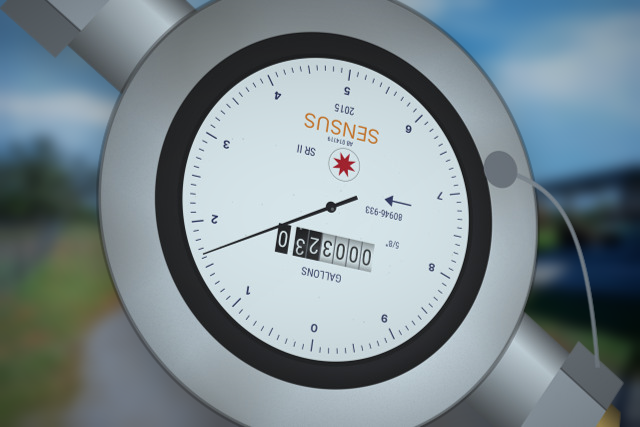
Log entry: 3231.6; gal
